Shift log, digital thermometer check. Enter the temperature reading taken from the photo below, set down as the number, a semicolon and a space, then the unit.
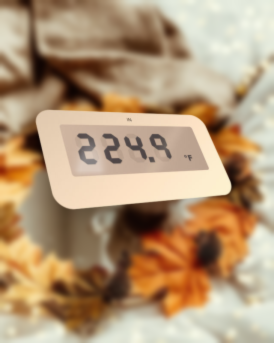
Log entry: 224.9; °F
